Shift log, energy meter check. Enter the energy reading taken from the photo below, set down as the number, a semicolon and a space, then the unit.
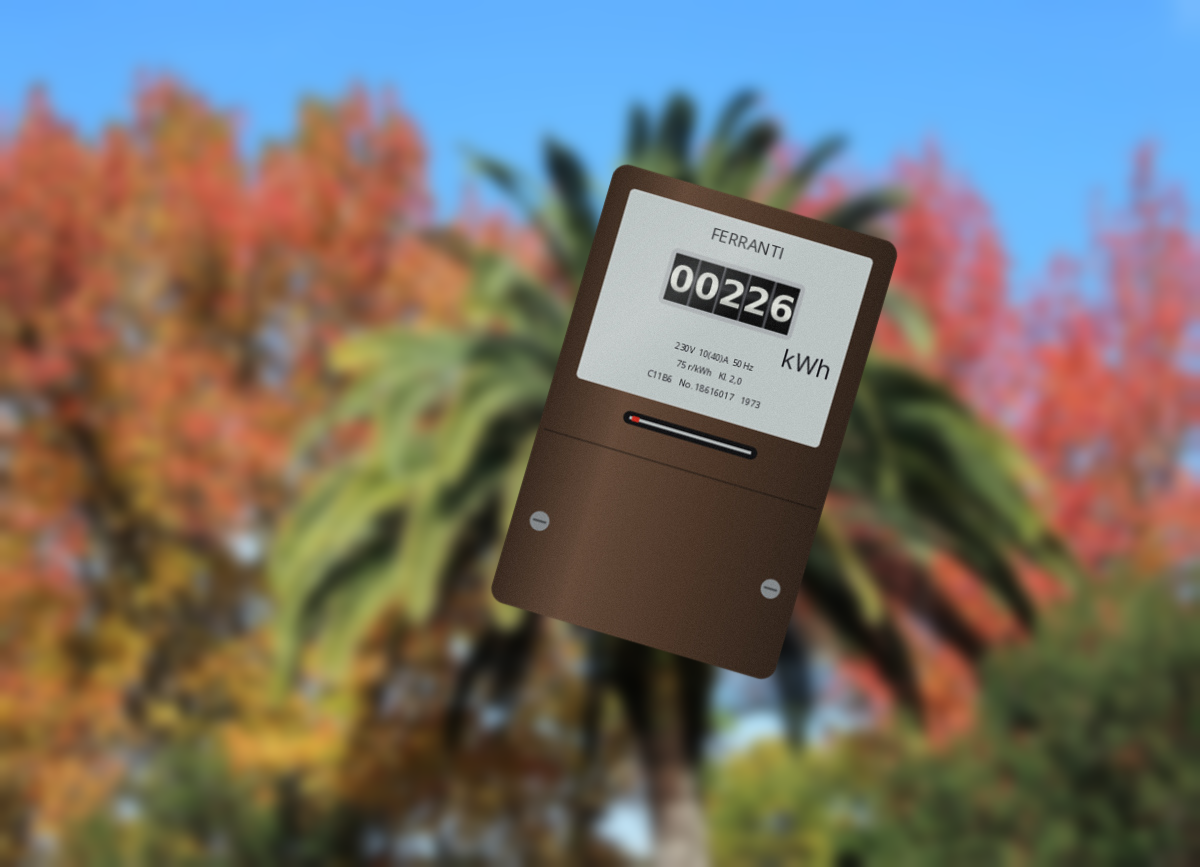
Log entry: 226; kWh
